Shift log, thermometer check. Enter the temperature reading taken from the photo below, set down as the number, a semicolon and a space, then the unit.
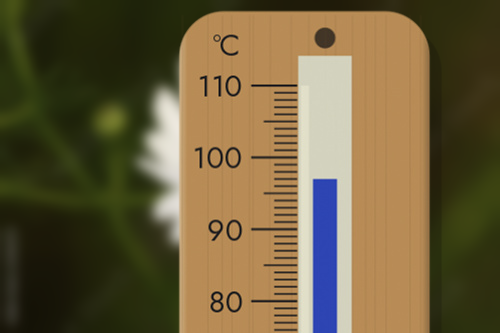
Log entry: 97; °C
